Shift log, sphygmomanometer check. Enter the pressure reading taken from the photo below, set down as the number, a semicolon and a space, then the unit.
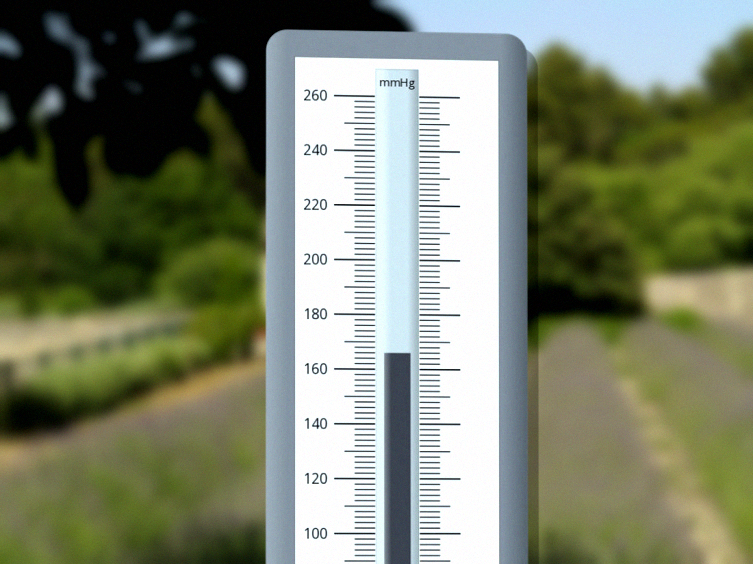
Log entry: 166; mmHg
